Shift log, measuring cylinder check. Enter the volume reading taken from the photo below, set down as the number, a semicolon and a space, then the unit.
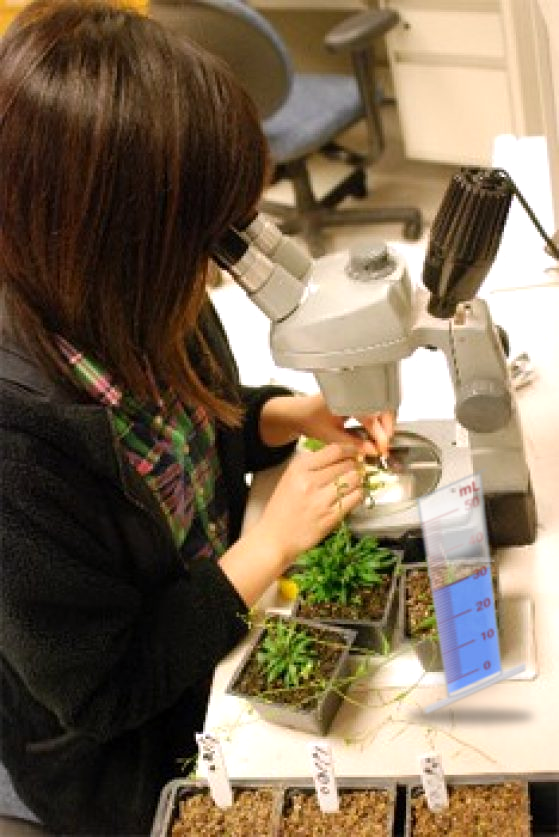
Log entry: 30; mL
